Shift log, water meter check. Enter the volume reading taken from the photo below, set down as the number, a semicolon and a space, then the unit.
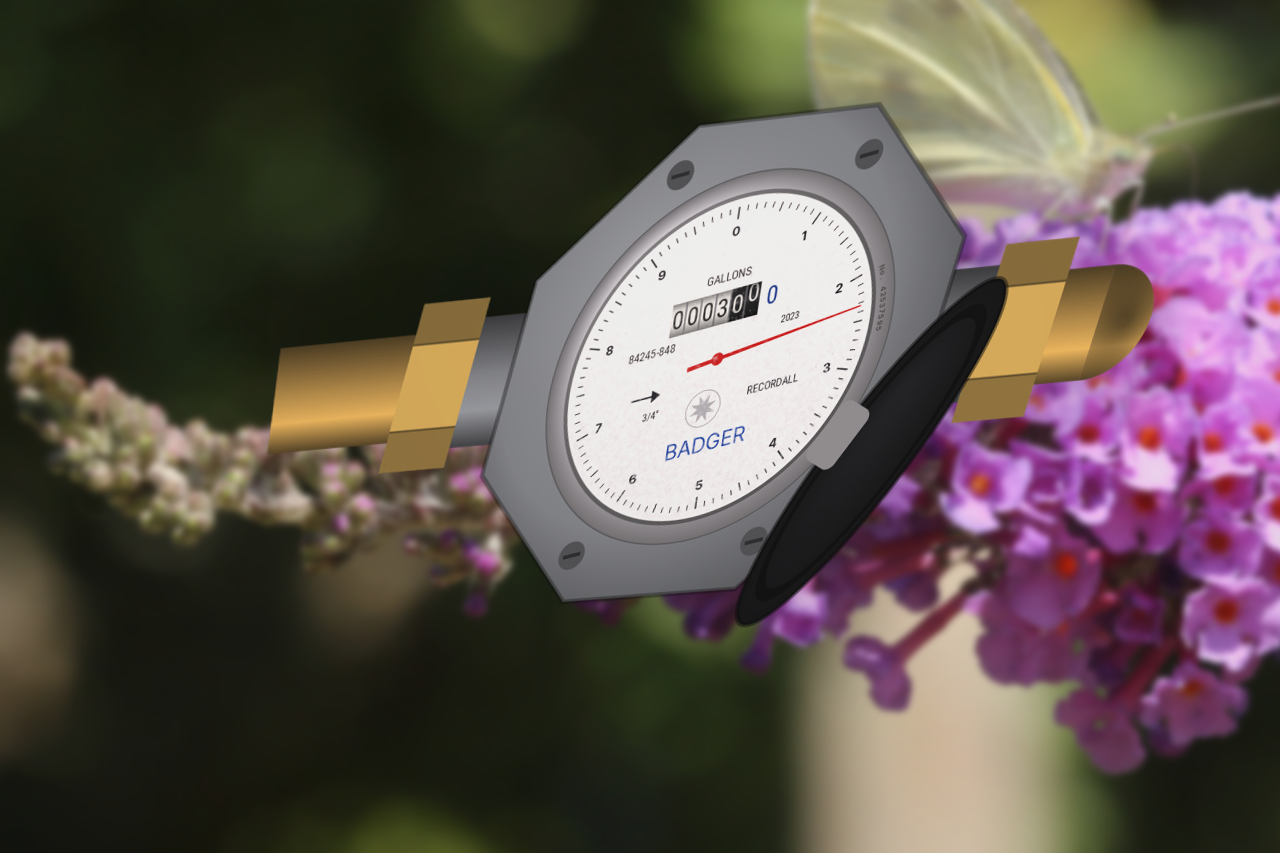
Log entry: 3002.3; gal
